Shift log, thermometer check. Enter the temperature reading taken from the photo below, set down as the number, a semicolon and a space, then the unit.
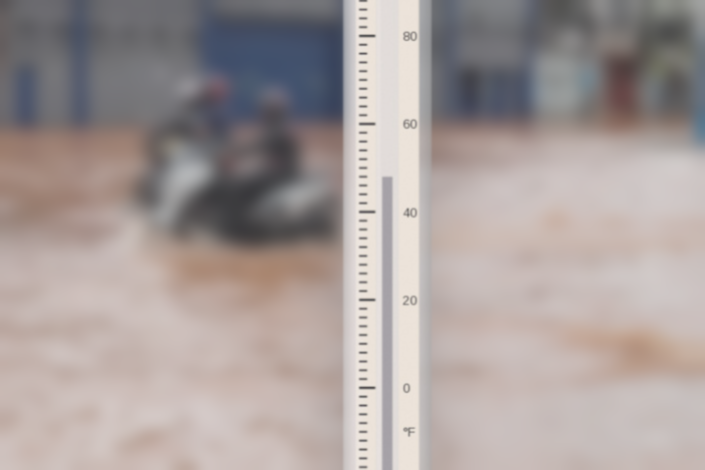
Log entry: 48; °F
